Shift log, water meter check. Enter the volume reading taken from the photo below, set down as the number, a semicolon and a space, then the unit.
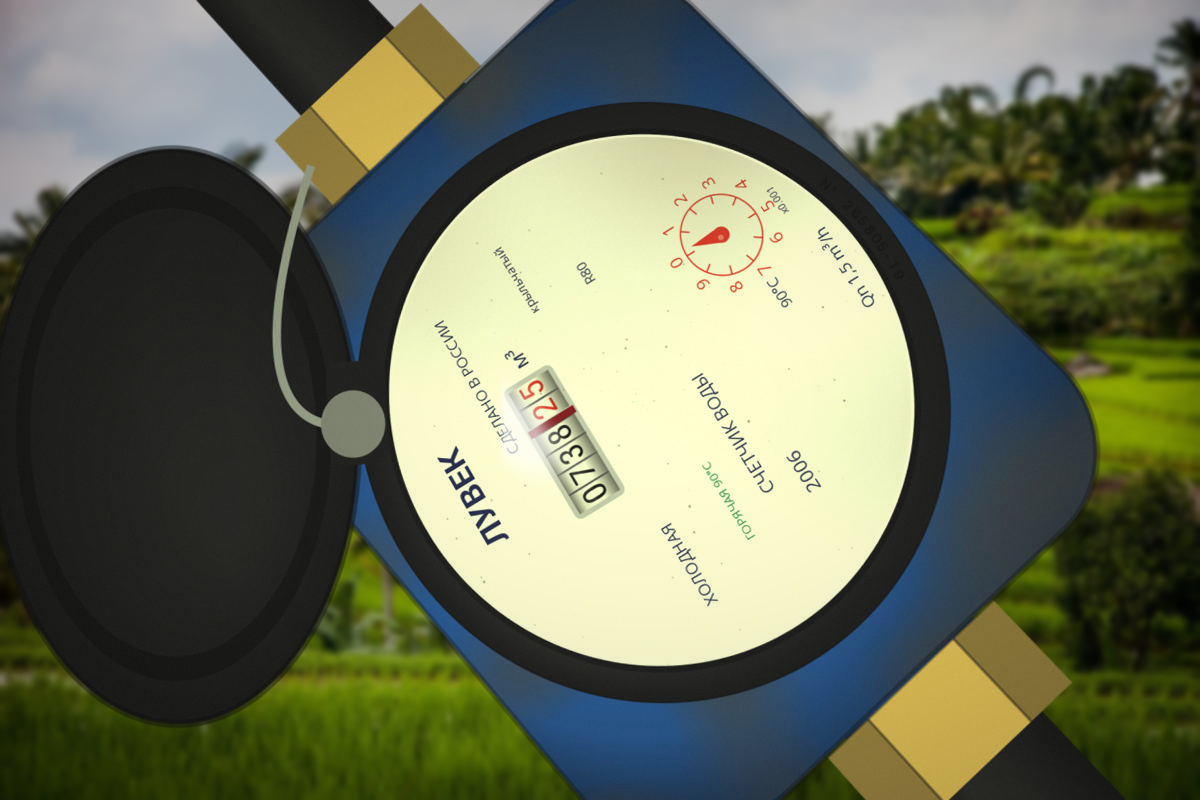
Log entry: 738.250; m³
